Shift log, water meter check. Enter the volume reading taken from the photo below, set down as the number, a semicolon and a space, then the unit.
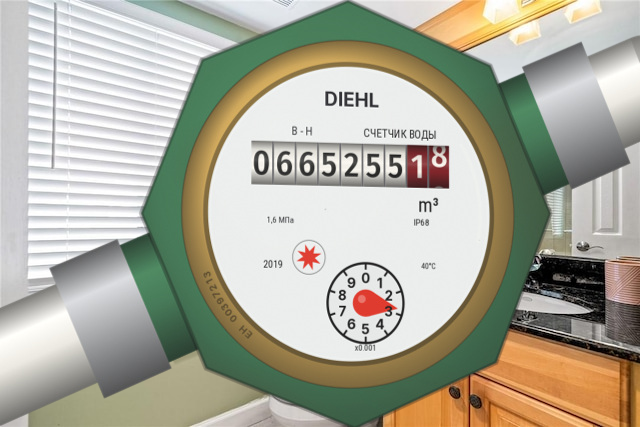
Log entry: 665255.182; m³
